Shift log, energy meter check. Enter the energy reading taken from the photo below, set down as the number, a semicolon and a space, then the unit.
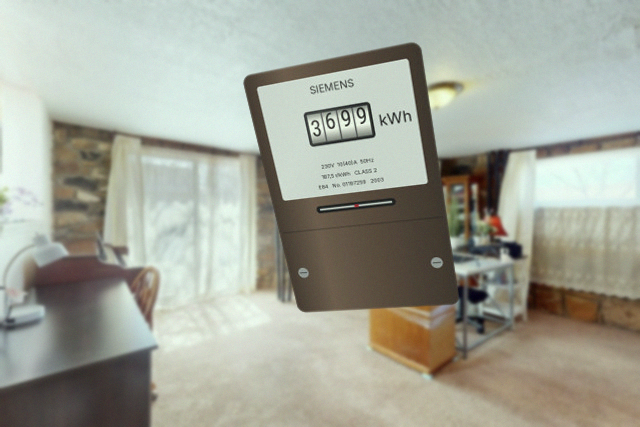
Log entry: 3699; kWh
